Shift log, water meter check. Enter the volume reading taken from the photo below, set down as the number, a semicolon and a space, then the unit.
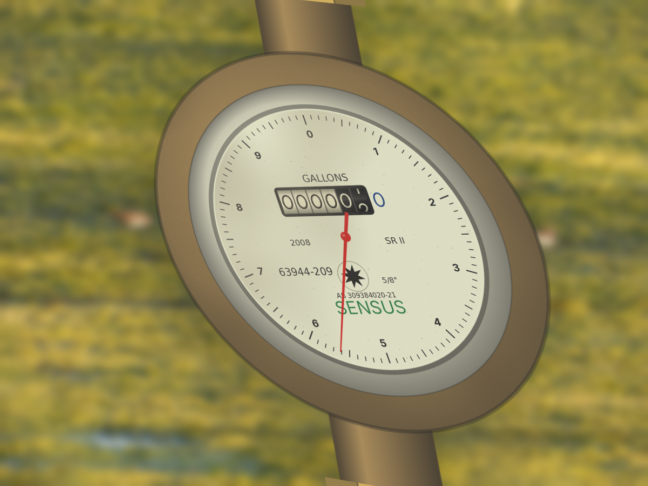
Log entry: 15.6; gal
